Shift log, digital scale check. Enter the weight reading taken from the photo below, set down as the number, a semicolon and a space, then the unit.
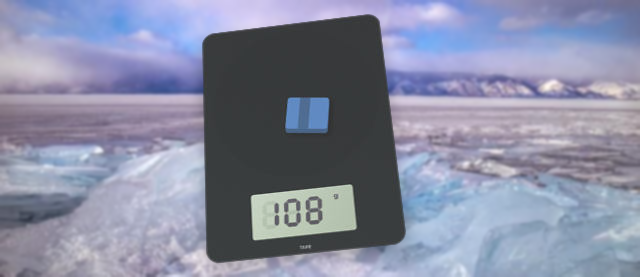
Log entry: 108; g
